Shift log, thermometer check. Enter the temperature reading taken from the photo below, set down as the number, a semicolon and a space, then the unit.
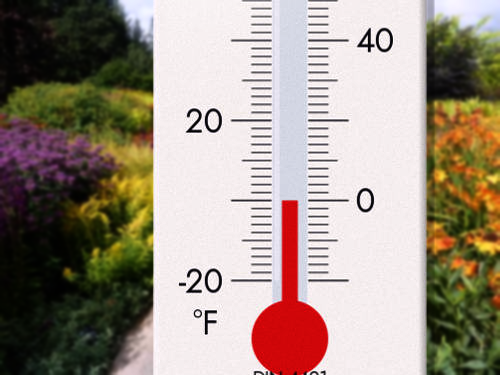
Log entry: 0; °F
